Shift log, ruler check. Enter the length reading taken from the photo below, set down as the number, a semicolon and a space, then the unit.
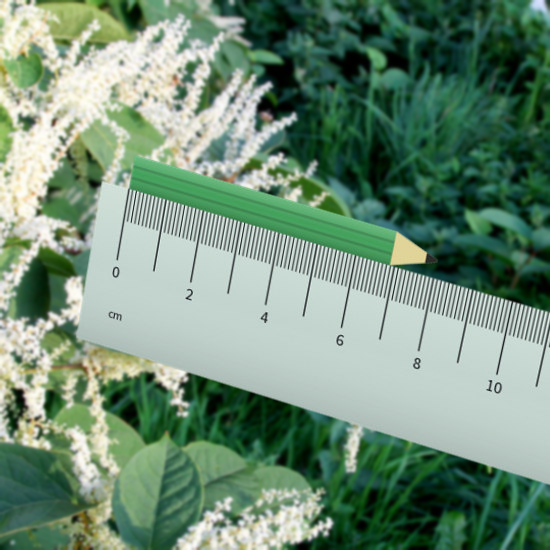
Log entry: 8; cm
